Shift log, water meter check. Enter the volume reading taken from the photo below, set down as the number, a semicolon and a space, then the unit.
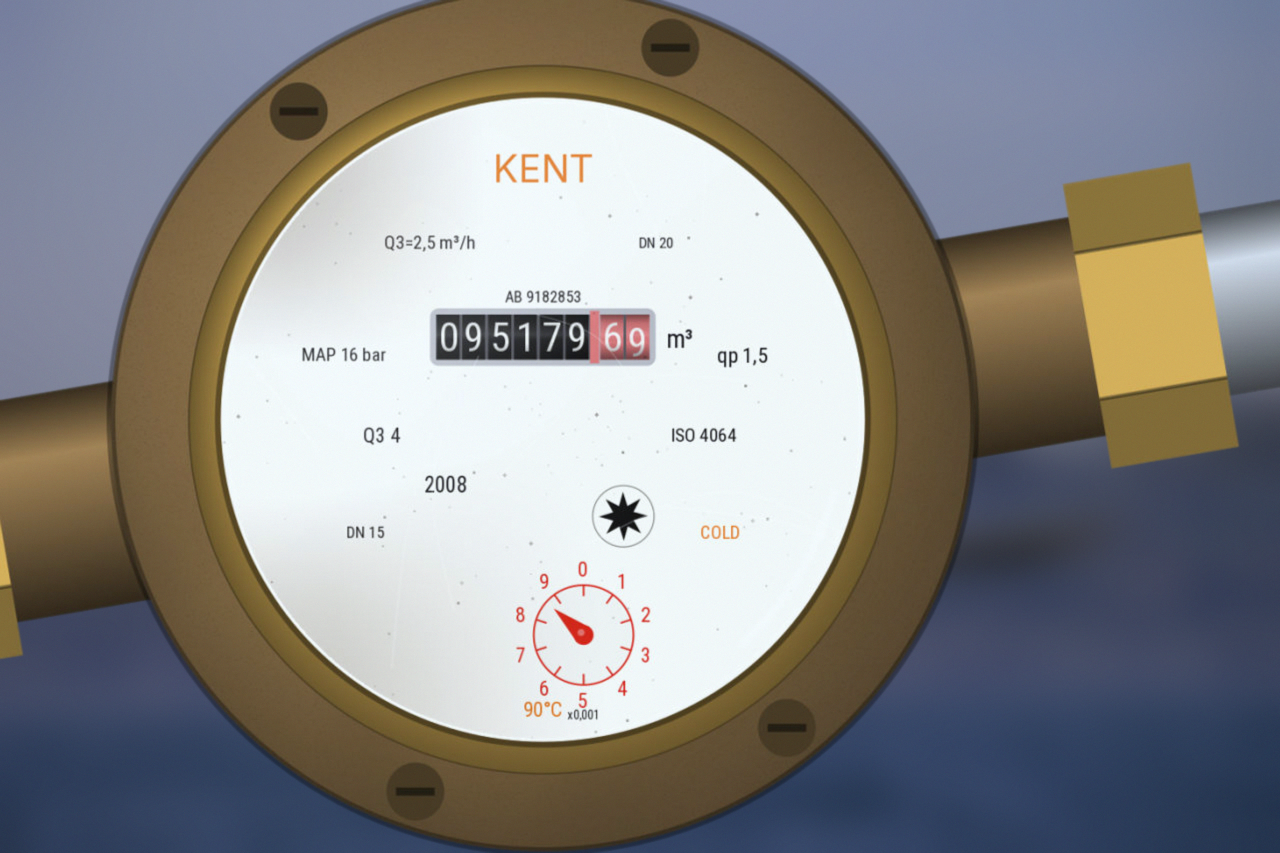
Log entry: 95179.688; m³
